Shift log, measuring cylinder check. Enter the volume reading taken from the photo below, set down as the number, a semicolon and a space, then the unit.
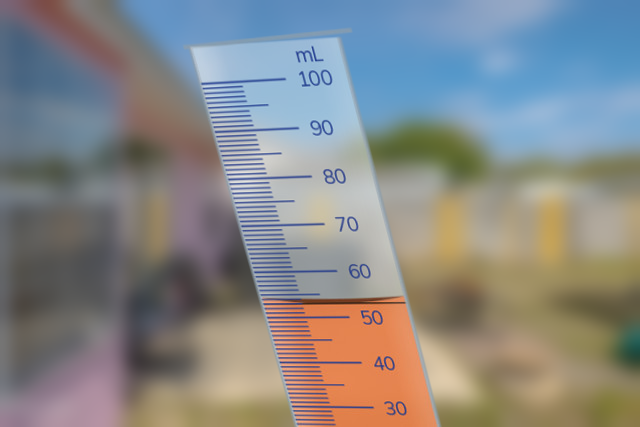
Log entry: 53; mL
